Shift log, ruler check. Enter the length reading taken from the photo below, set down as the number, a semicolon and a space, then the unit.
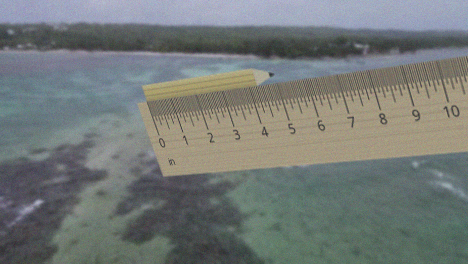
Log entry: 5; in
